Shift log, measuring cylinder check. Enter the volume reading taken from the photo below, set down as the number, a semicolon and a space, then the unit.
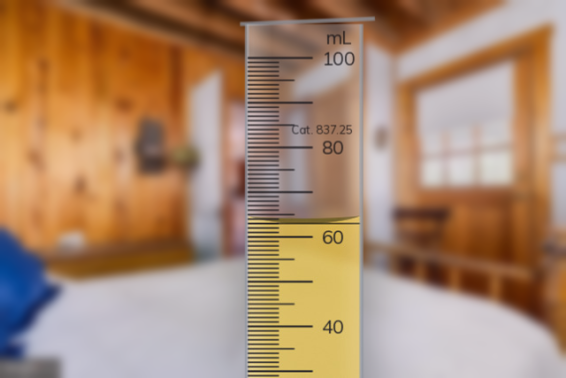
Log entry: 63; mL
